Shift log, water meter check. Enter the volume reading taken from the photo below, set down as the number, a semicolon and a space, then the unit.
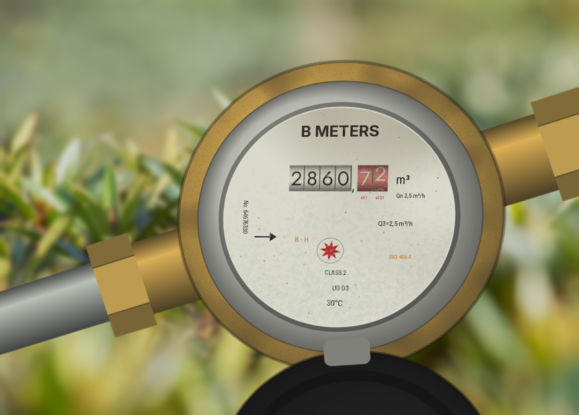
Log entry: 2860.72; m³
